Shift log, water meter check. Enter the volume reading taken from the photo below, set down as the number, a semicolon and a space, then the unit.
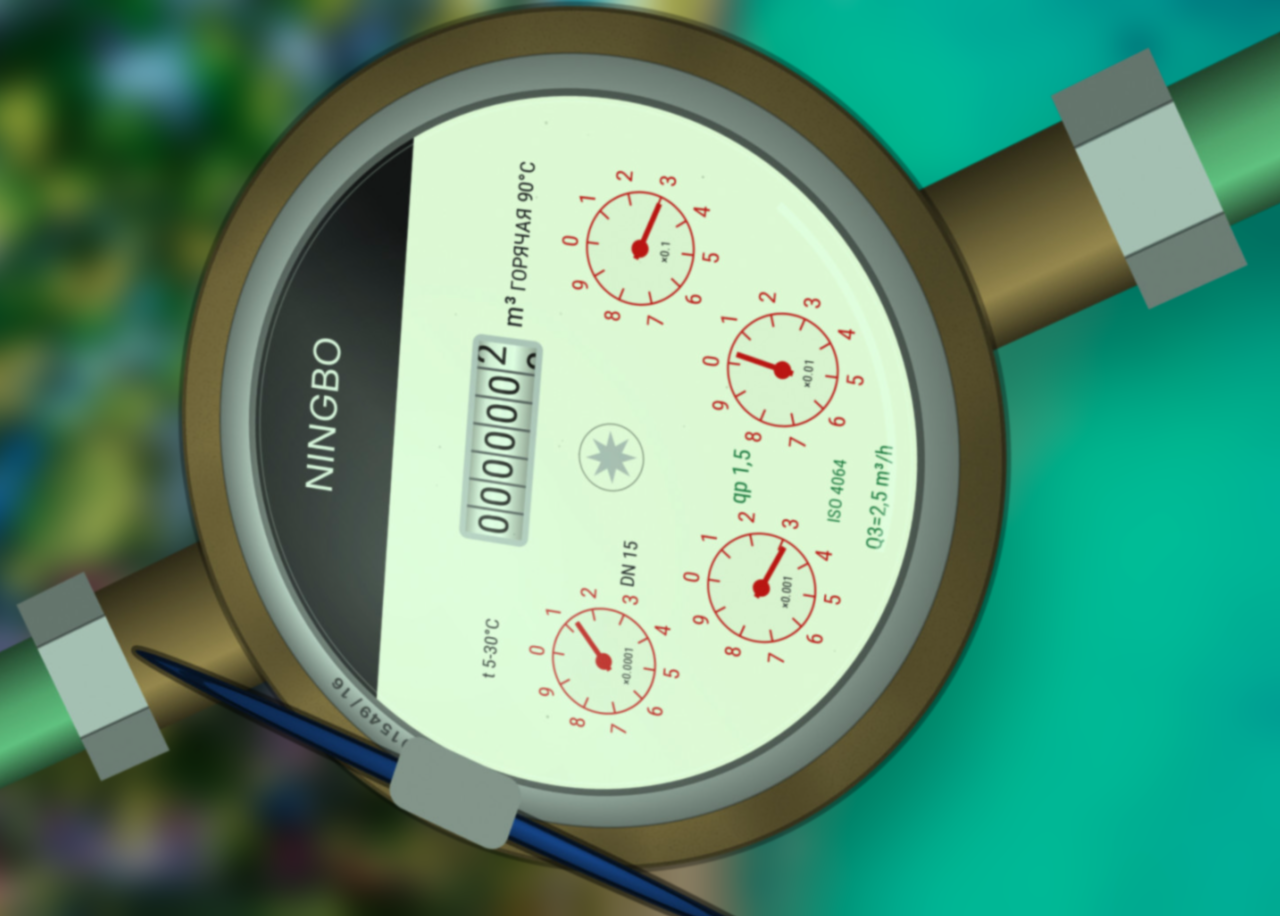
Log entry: 2.3031; m³
